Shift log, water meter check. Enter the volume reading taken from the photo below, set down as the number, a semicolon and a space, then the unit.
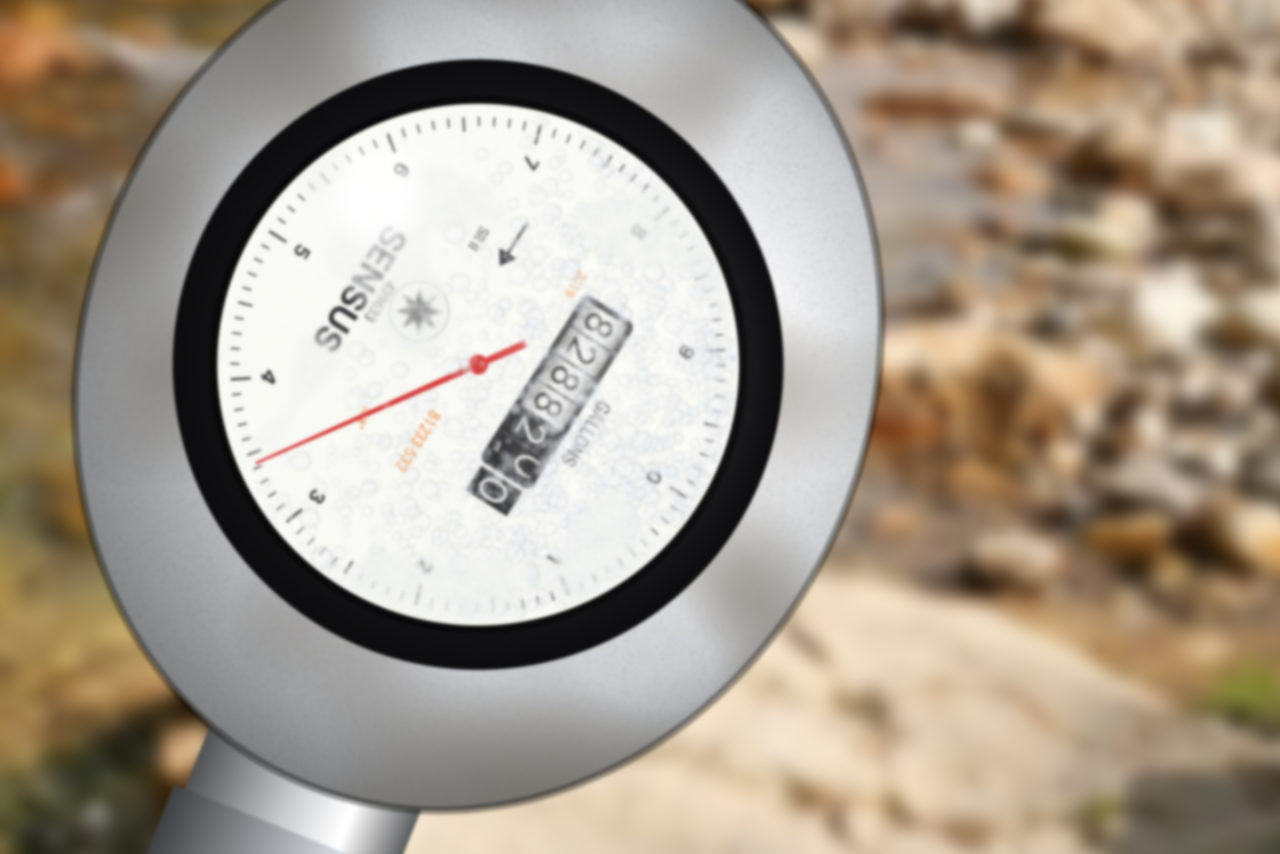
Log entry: 8288203.4; gal
